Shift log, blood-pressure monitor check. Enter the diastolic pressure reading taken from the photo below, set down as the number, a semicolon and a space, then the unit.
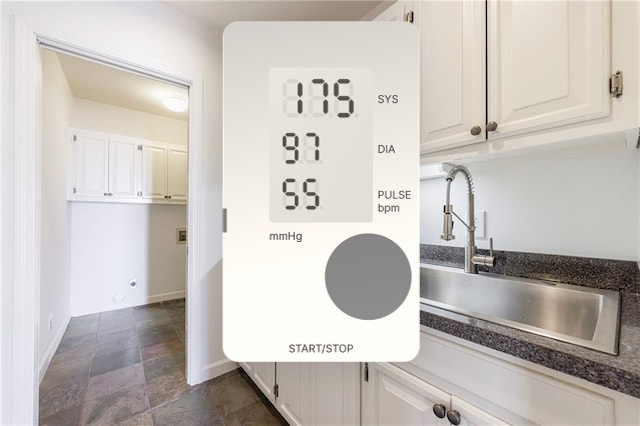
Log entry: 97; mmHg
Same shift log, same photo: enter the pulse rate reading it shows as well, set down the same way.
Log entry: 55; bpm
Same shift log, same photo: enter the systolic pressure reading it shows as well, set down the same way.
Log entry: 175; mmHg
